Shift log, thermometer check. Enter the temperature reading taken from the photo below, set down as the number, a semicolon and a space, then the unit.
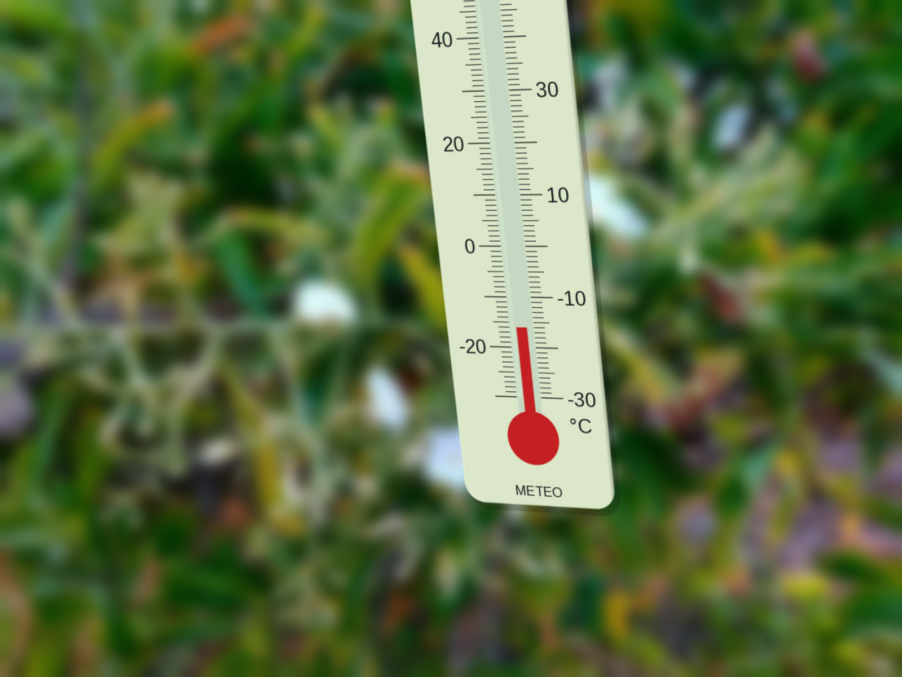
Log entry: -16; °C
